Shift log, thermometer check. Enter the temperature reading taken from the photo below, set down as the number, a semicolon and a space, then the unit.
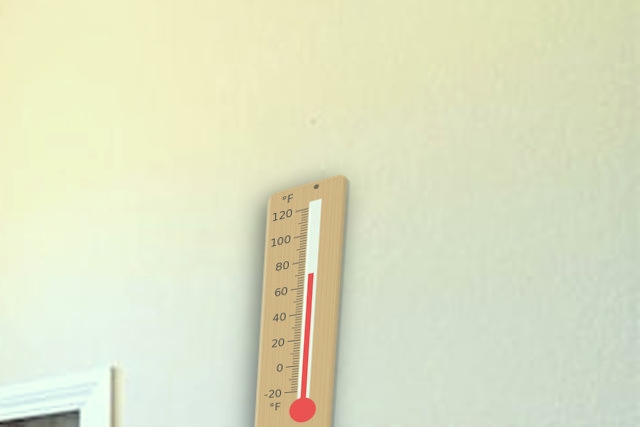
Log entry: 70; °F
